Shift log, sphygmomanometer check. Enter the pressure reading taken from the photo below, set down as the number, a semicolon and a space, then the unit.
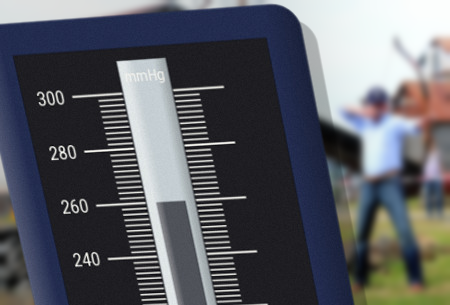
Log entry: 260; mmHg
